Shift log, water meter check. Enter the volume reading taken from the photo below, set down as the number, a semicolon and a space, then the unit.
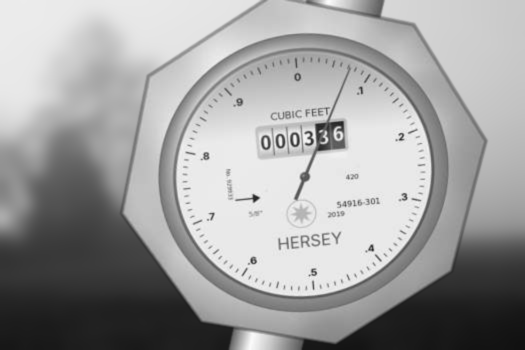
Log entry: 336.07; ft³
